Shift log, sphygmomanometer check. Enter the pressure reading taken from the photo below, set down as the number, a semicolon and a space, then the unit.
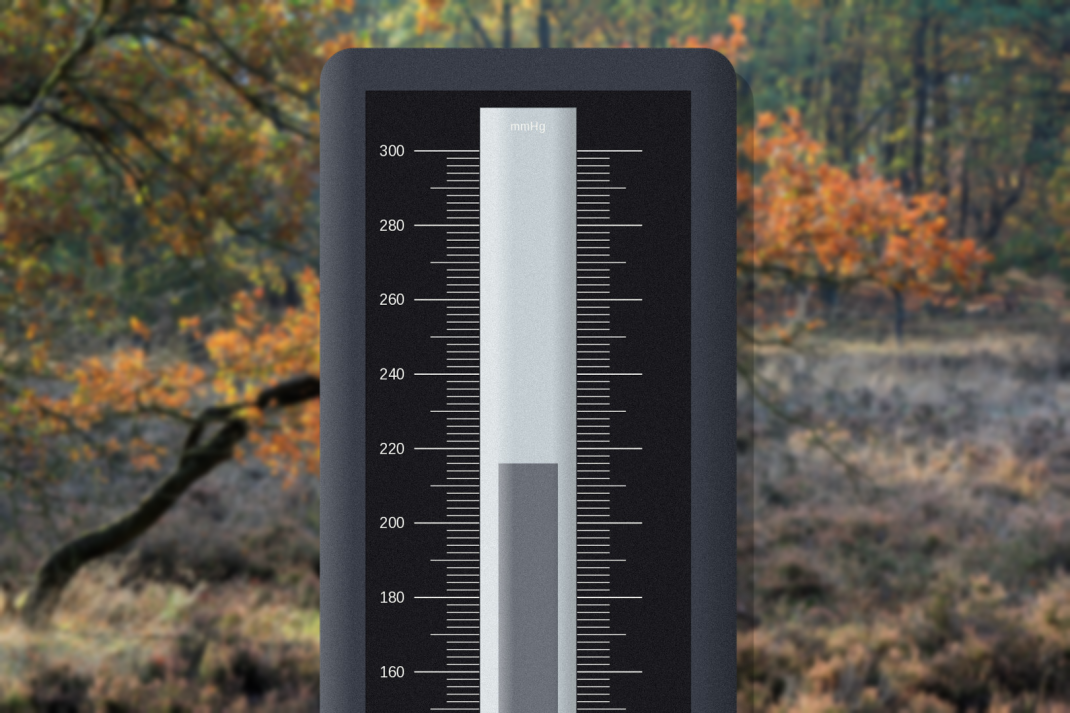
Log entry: 216; mmHg
